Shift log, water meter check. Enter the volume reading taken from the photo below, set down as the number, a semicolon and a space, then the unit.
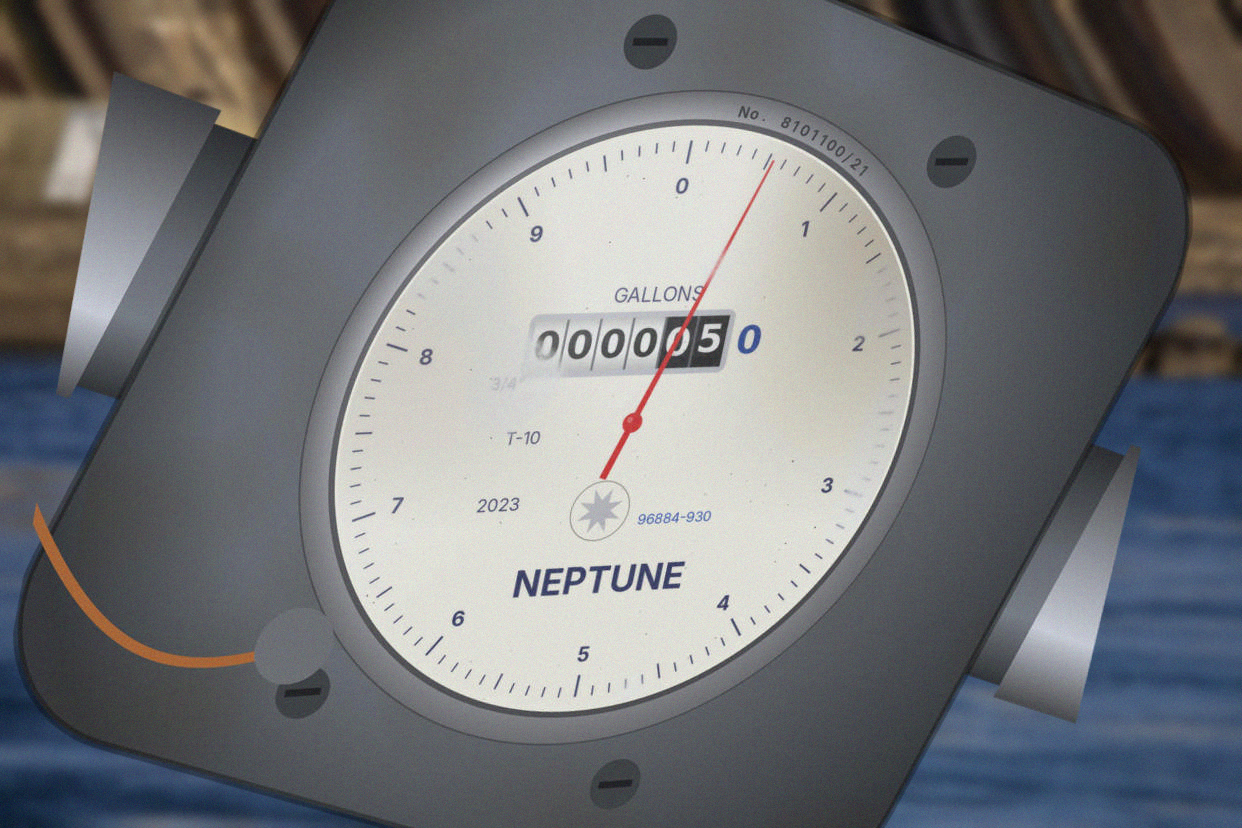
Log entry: 50.5; gal
